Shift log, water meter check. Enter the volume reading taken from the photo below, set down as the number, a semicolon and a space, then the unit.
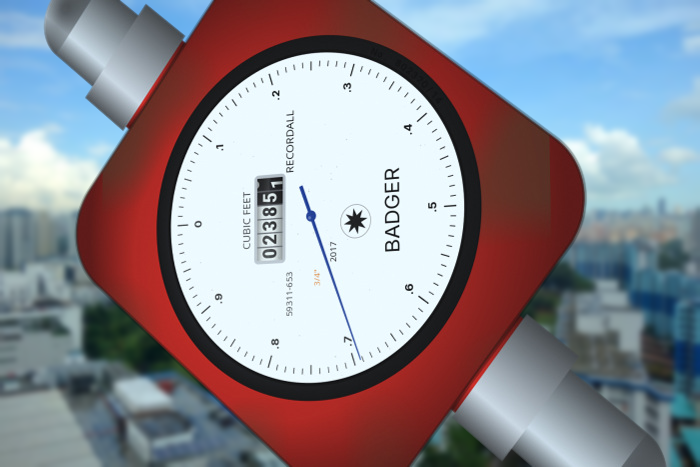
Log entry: 23850.69; ft³
